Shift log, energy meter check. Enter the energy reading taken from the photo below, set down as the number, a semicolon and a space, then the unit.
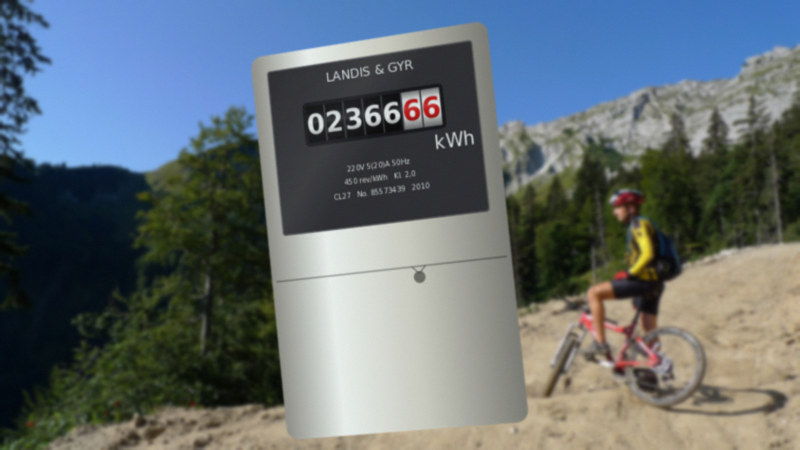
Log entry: 2366.66; kWh
